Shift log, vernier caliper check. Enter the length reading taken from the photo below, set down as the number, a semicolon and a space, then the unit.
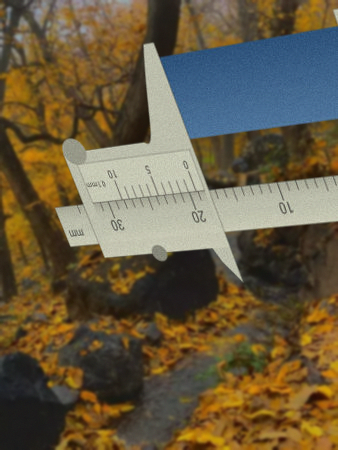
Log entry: 19.2; mm
